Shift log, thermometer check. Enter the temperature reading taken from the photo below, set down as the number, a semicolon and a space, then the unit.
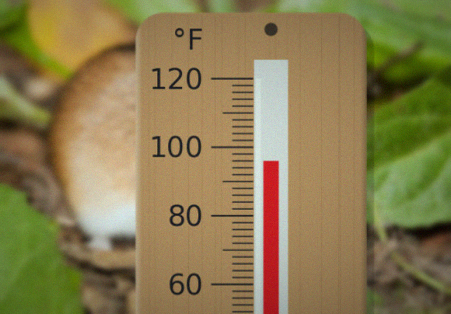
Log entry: 96; °F
